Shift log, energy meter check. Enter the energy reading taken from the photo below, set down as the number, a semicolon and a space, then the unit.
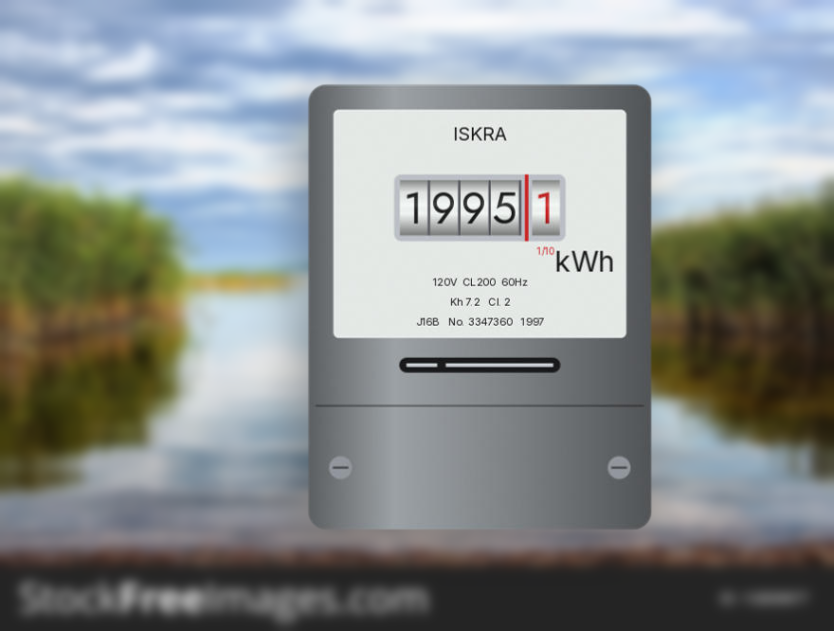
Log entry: 1995.1; kWh
